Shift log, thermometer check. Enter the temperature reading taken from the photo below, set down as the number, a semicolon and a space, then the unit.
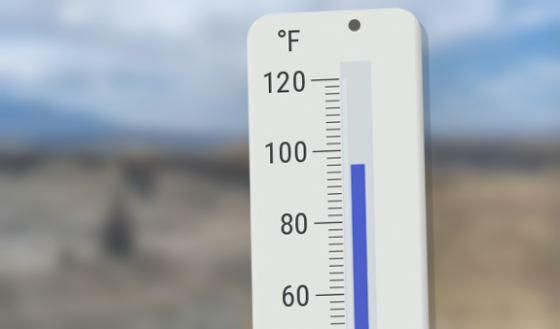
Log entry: 96; °F
